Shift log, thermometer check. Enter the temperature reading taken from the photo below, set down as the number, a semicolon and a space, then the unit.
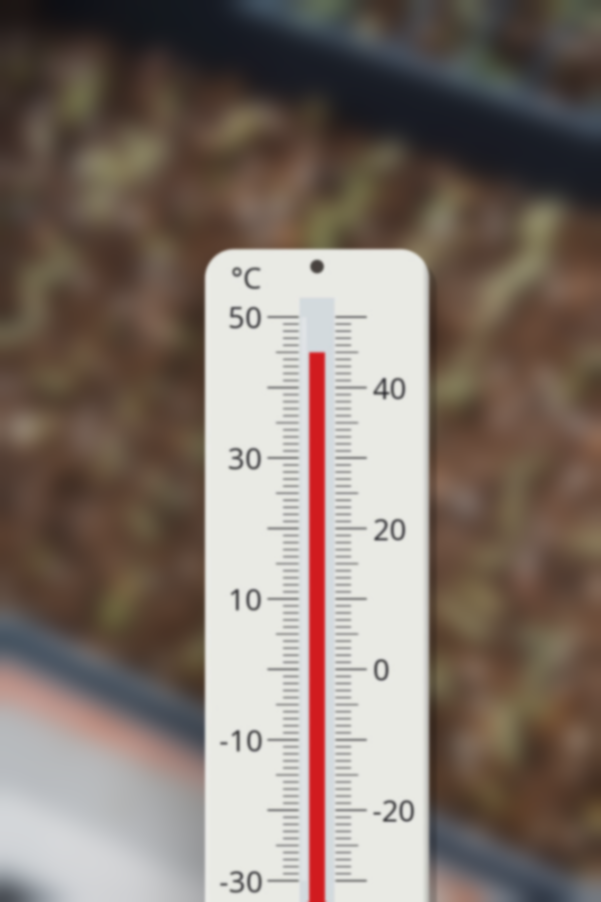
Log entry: 45; °C
